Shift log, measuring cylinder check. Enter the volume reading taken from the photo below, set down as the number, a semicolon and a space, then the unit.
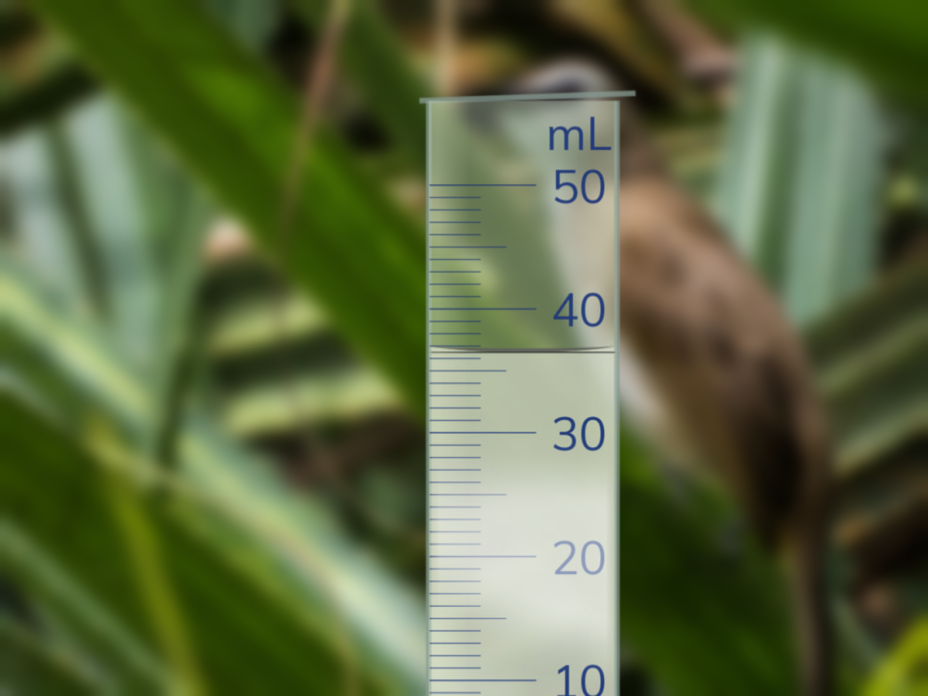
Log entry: 36.5; mL
